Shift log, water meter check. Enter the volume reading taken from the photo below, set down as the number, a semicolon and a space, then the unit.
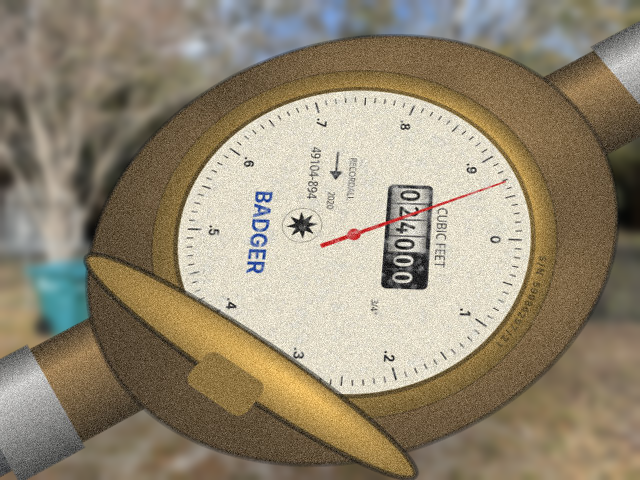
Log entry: 23999.93; ft³
